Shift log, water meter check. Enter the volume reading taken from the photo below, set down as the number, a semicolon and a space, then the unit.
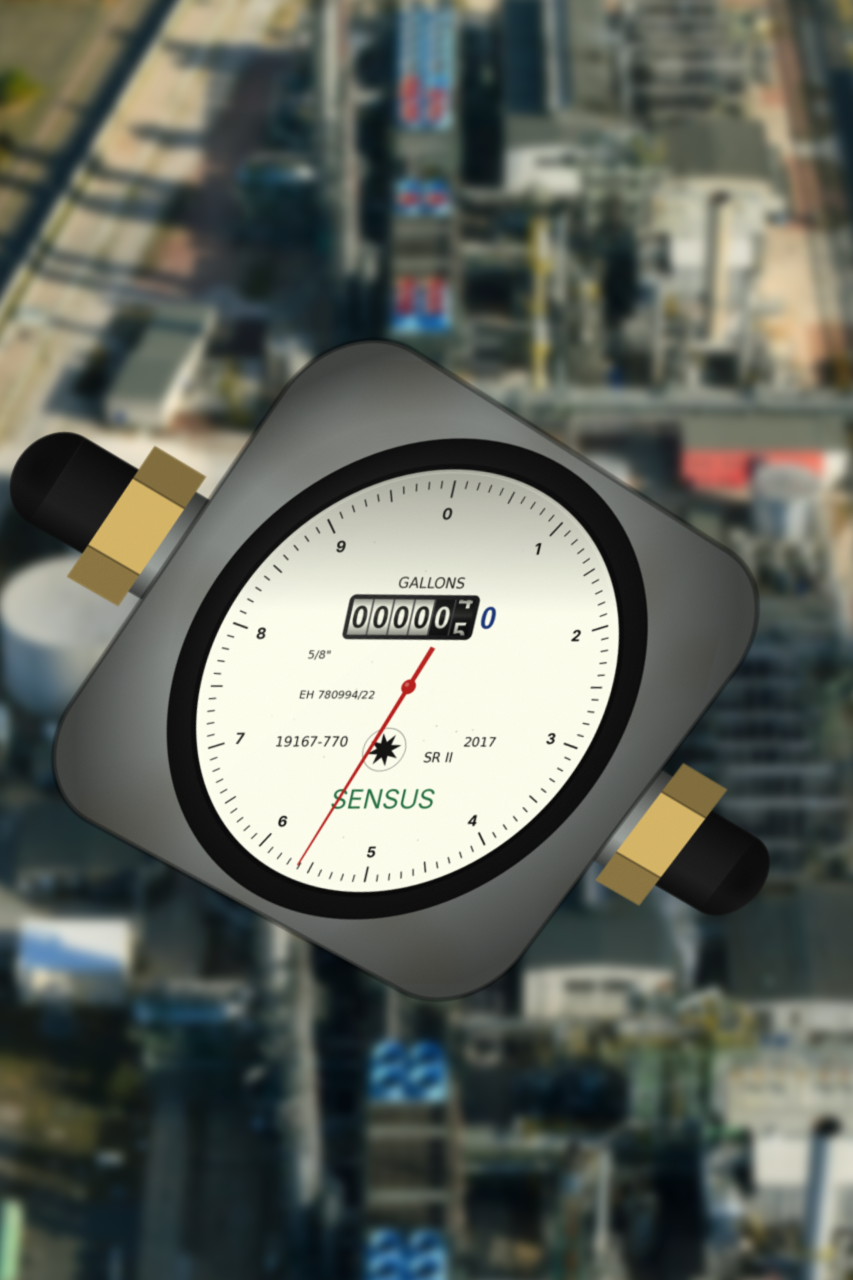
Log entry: 45.6; gal
